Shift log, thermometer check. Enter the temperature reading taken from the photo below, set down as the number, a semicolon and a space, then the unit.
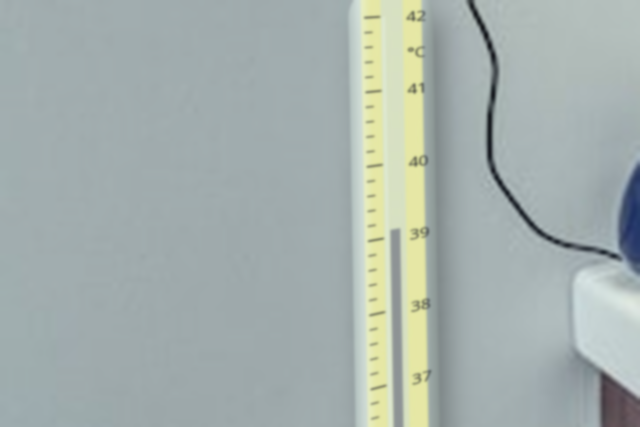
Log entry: 39.1; °C
